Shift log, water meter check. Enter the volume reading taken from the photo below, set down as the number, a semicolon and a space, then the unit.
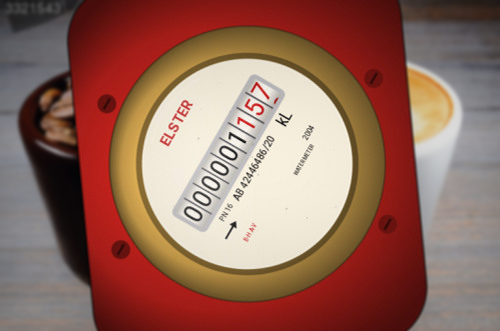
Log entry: 1.157; kL
